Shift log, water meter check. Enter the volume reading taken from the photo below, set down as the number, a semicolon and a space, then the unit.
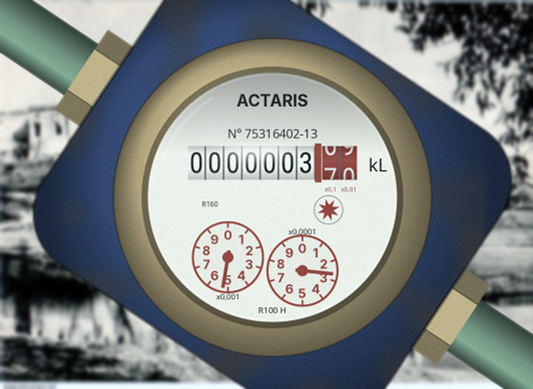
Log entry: 3.6952; kL
